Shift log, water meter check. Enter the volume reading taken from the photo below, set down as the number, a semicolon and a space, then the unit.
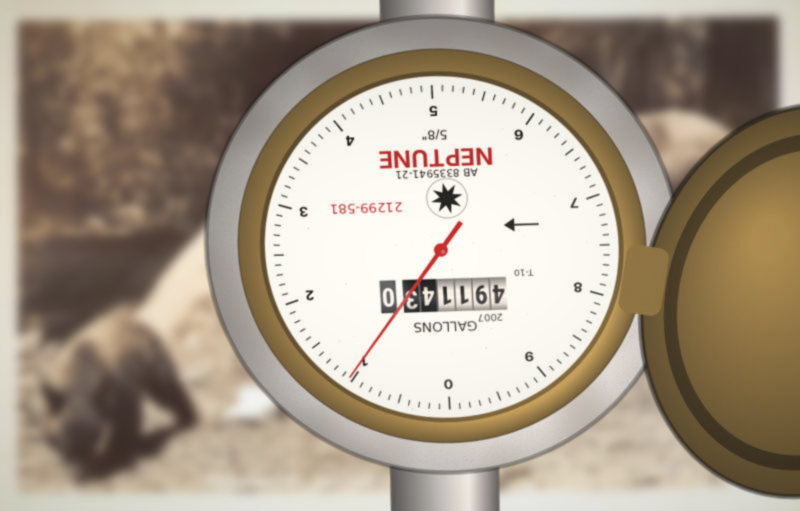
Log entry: 4911431.0; gal
